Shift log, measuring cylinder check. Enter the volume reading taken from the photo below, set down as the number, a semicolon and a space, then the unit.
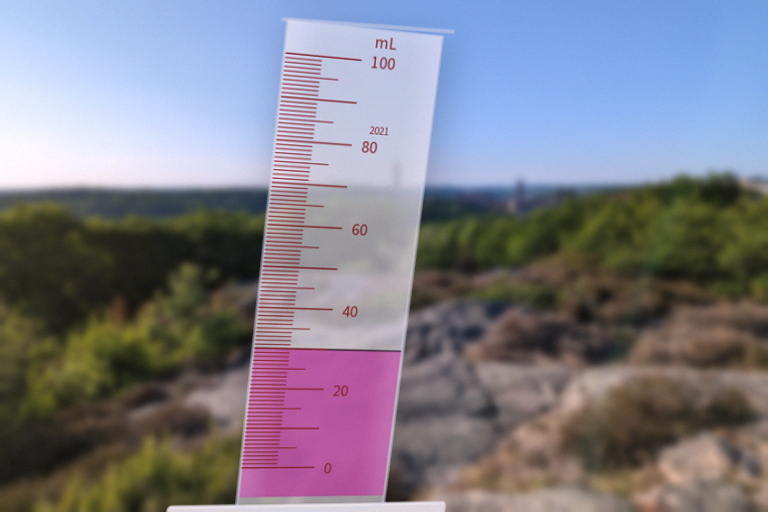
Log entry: 30; mL
